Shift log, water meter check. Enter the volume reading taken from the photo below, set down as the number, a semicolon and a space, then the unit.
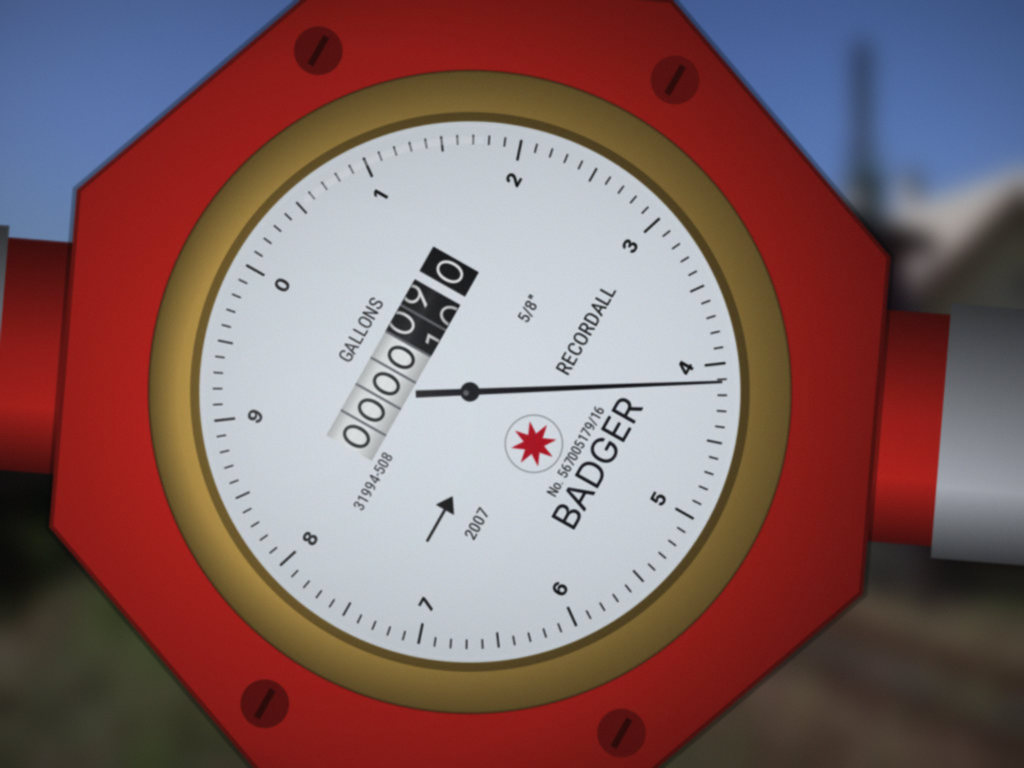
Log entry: 94.1; gal
